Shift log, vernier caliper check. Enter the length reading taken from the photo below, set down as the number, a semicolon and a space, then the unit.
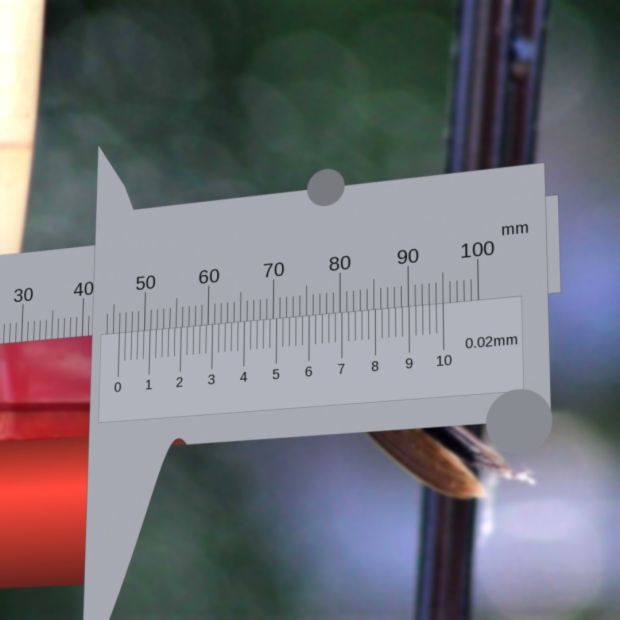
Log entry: 46.0; mm
